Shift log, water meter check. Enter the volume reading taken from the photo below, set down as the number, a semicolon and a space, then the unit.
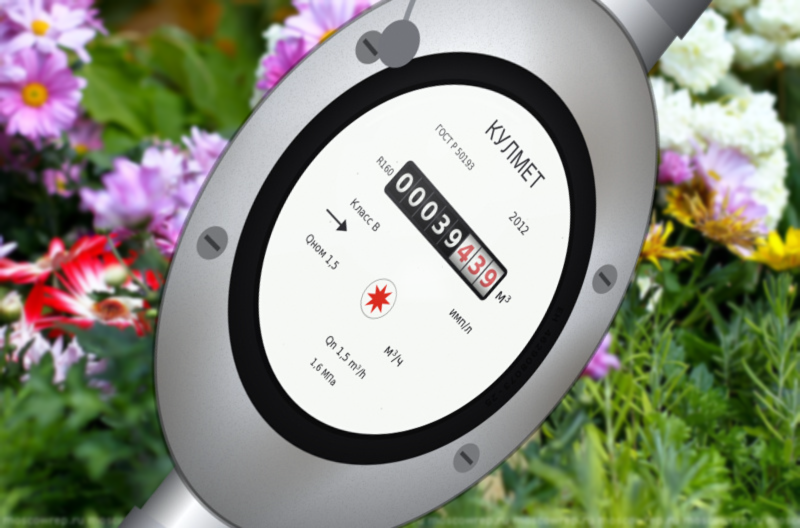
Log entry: 39.439; m³
